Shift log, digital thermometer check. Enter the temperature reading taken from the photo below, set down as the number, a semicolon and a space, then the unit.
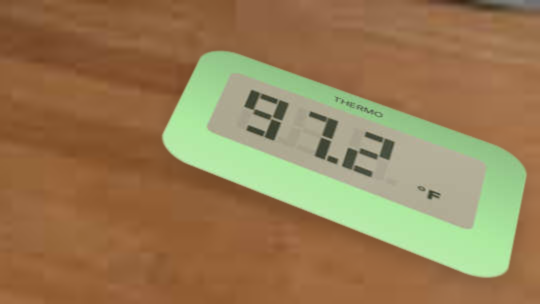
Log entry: 97.2; °F
